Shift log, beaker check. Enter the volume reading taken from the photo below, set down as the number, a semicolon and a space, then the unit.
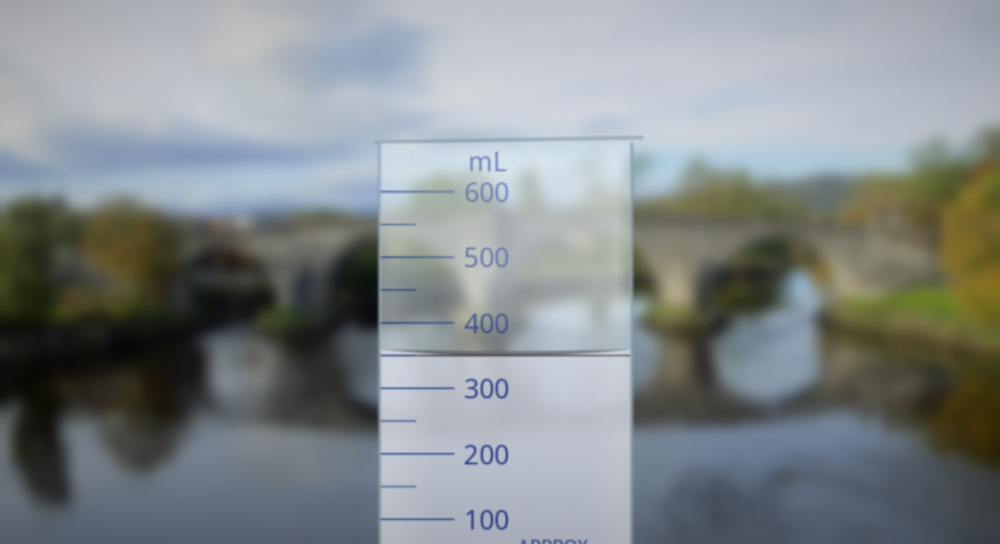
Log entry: 350; mL
